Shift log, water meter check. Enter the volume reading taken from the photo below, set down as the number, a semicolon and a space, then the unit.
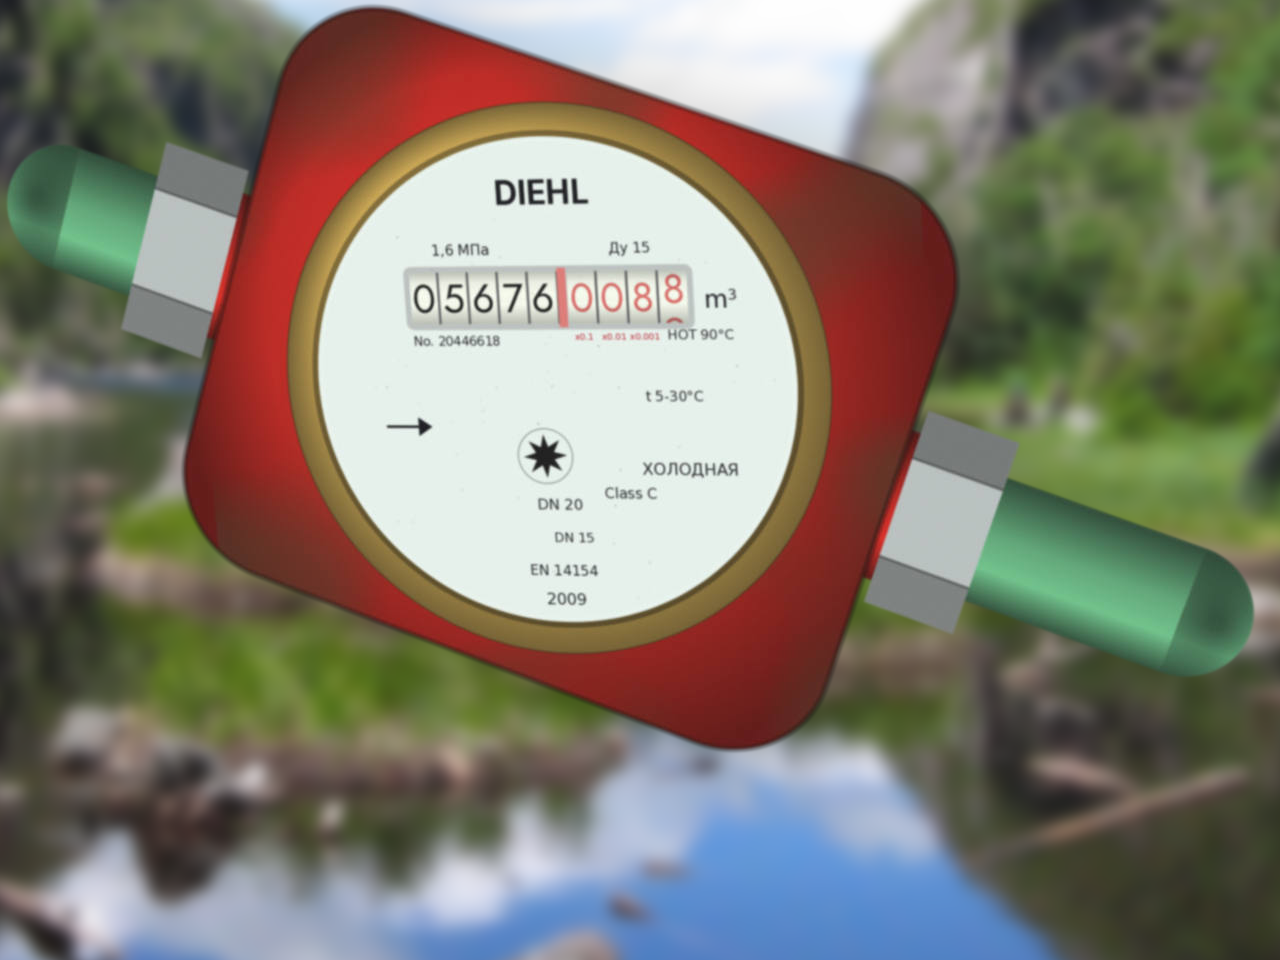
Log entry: 5676.0088; m³
